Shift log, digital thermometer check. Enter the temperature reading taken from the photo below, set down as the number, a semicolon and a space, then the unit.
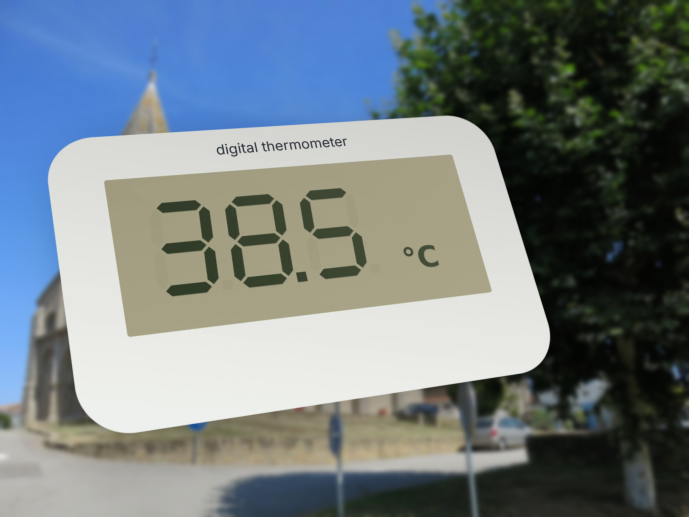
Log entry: 38.5; °C
